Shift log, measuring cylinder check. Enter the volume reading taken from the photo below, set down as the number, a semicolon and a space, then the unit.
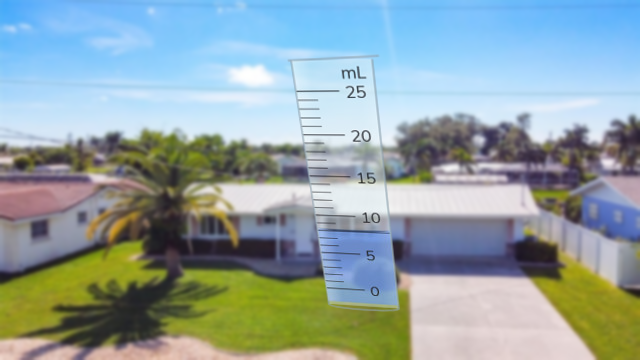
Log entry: 8; mL
